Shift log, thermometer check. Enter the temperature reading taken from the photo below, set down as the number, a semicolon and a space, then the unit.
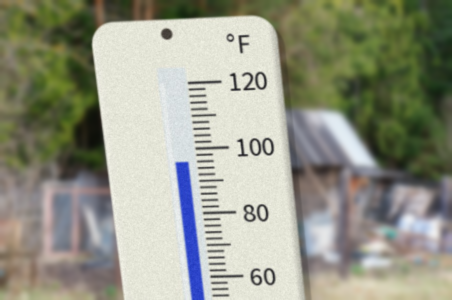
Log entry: 96; °F
